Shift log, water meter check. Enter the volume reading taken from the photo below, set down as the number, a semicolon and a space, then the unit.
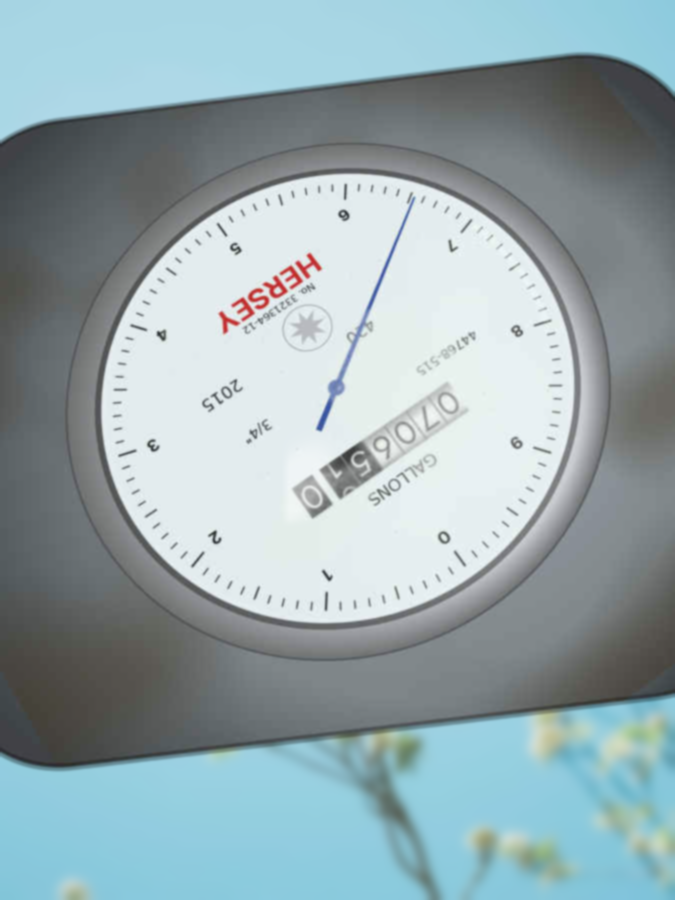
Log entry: 706506.5; gal
